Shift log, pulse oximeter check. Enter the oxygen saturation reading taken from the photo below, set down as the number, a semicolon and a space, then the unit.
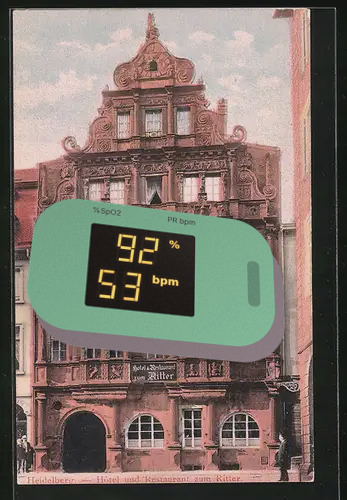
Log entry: 92; %
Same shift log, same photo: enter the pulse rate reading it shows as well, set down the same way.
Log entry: 53; bpm
